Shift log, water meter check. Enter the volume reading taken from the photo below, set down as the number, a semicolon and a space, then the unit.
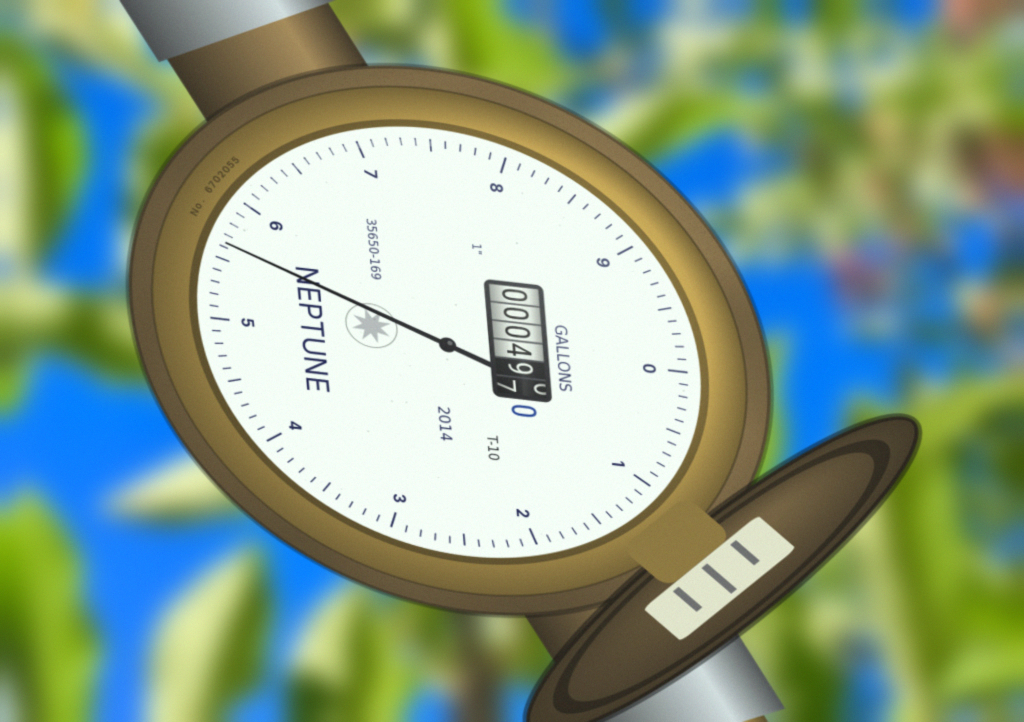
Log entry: 4965.6; gal
